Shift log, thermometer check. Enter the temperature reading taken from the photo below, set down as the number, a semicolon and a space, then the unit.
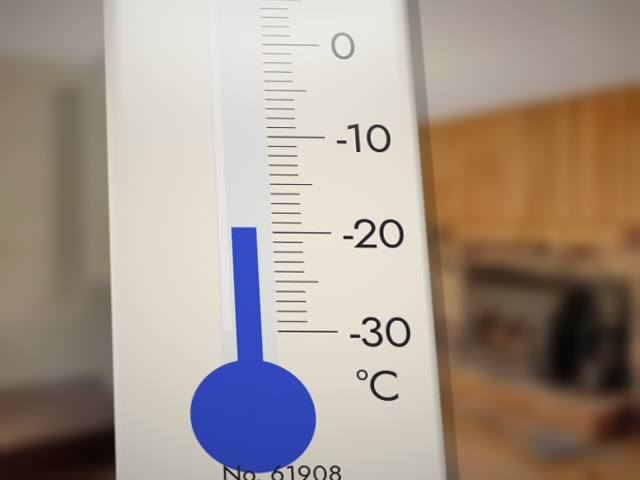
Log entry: -19.5; °C
